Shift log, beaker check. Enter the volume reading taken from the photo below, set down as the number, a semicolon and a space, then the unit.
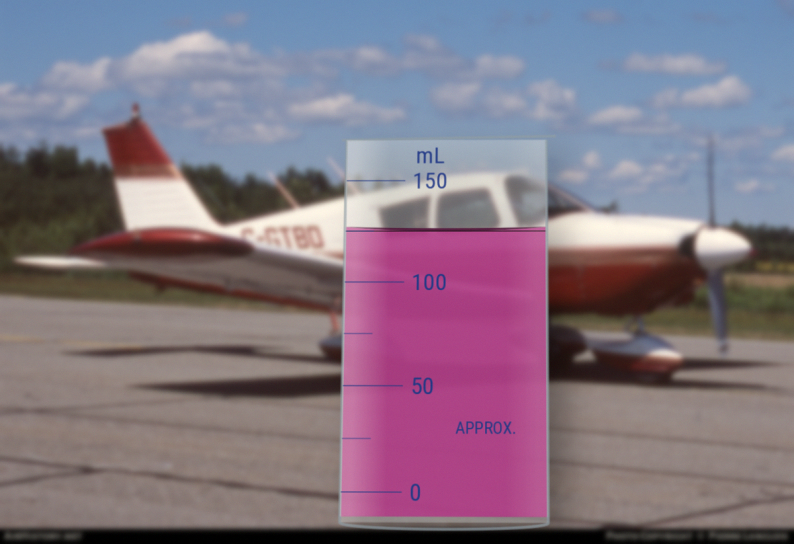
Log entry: 125; mL
